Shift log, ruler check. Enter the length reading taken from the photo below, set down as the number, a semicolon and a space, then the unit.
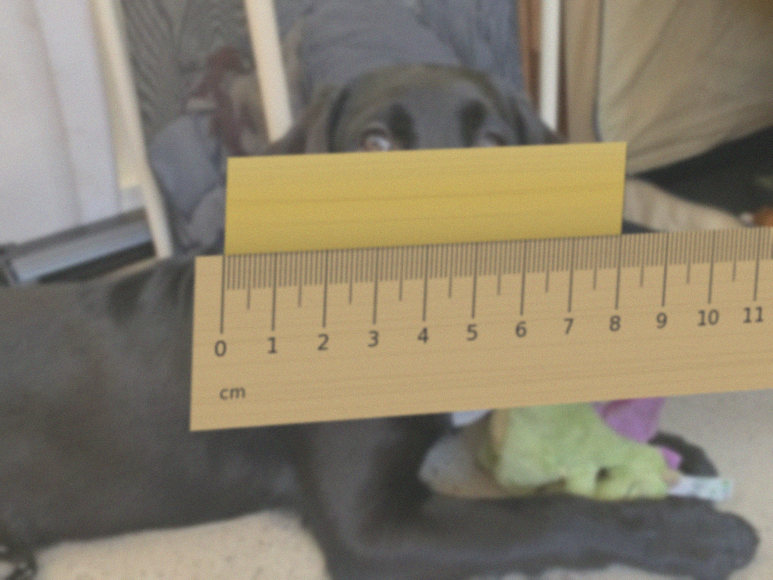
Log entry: 8; cm
